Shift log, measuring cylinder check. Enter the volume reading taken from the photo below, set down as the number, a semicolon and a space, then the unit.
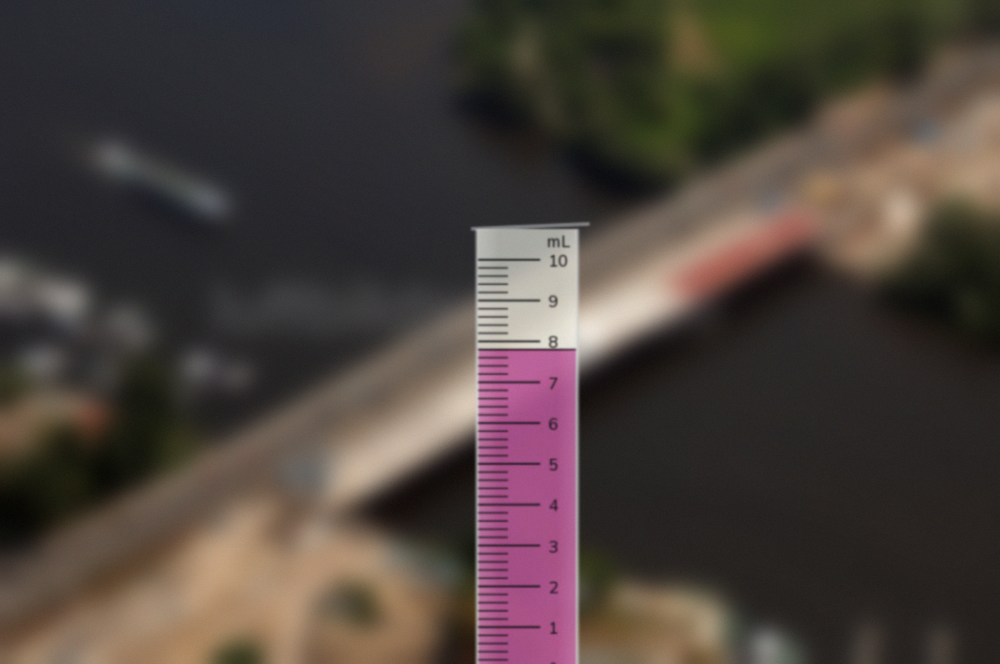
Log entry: 7.8; mL
